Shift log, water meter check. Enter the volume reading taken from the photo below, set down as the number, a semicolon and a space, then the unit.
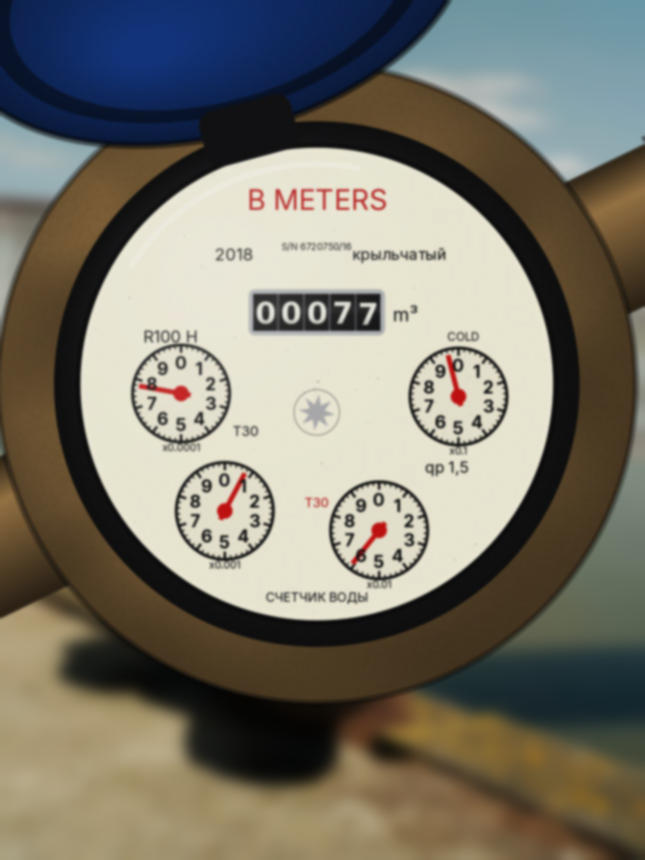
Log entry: 76.9607; m³
